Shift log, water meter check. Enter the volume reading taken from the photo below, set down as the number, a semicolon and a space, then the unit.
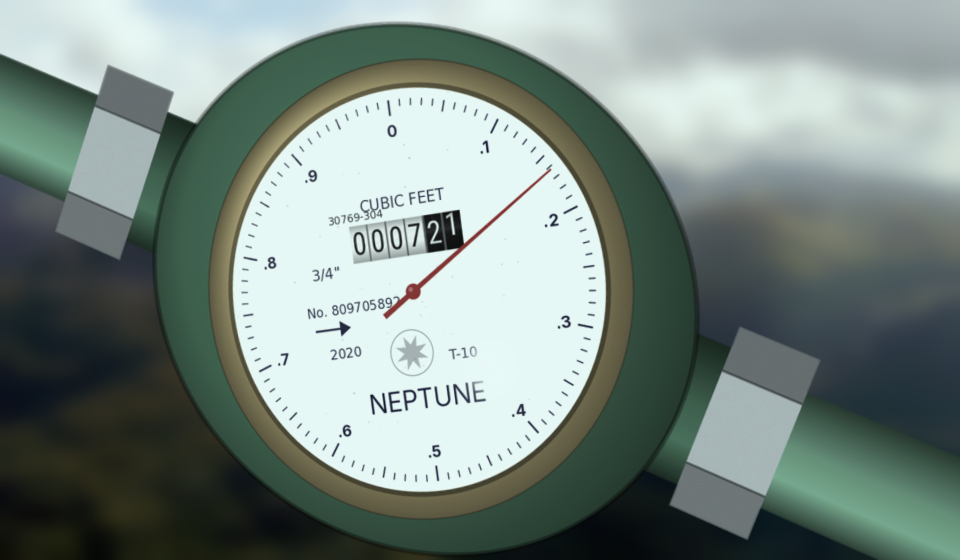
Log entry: 721.16; ft³
